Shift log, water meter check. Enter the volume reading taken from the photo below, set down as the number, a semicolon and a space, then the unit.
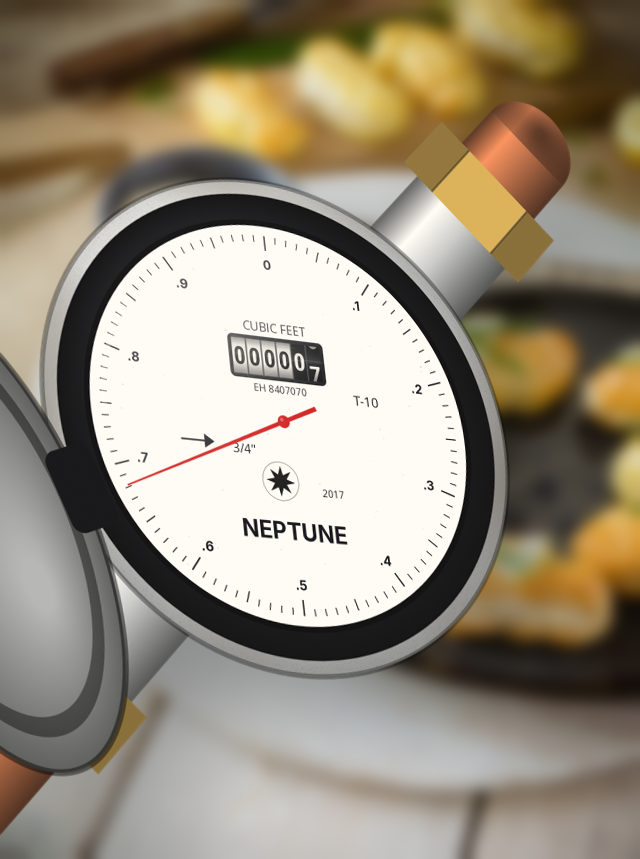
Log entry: 6.68; ft³
